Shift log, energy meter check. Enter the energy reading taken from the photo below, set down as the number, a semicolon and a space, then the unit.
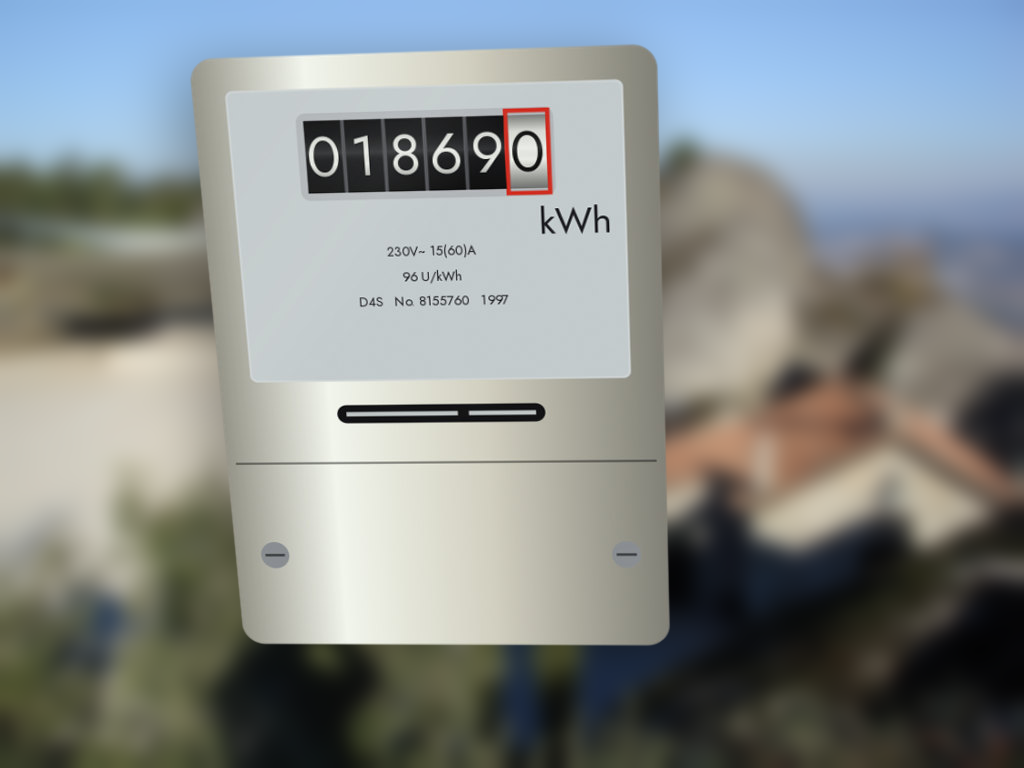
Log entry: 1869.0; kWh
